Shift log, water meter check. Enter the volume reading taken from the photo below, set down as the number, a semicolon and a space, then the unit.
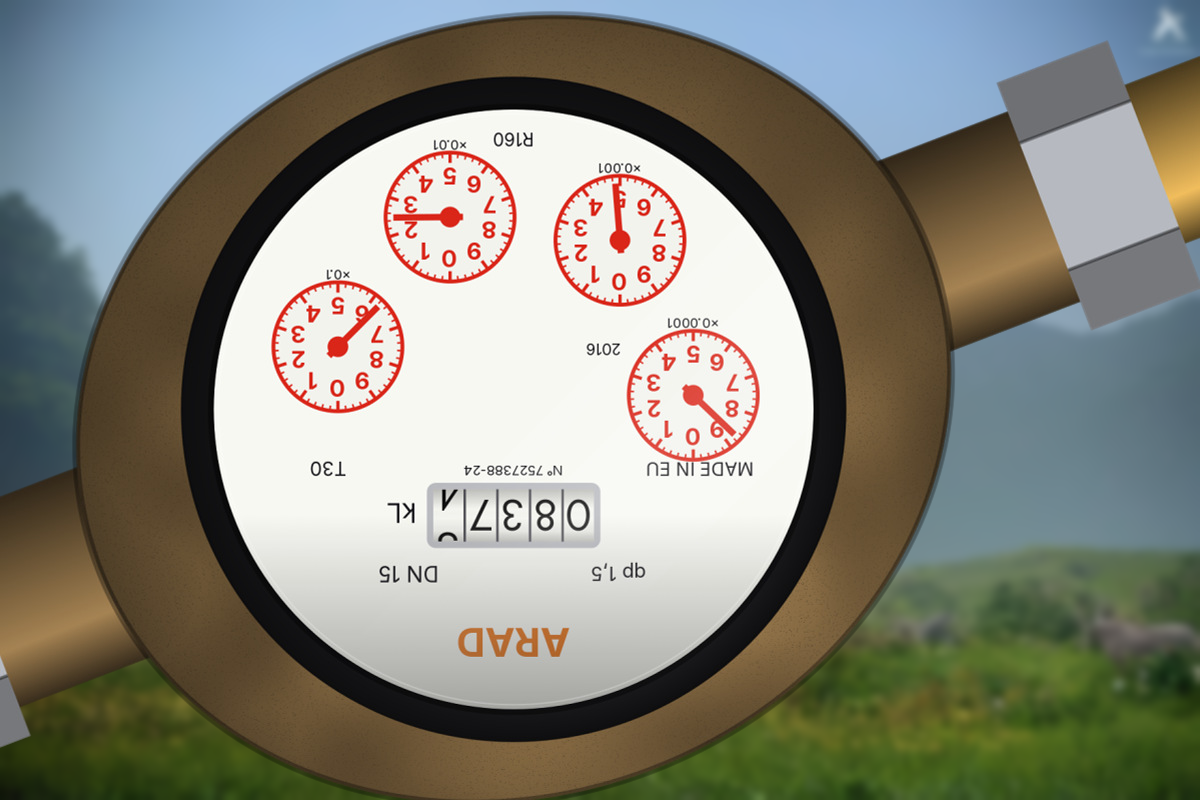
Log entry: 8373.6248; kL
